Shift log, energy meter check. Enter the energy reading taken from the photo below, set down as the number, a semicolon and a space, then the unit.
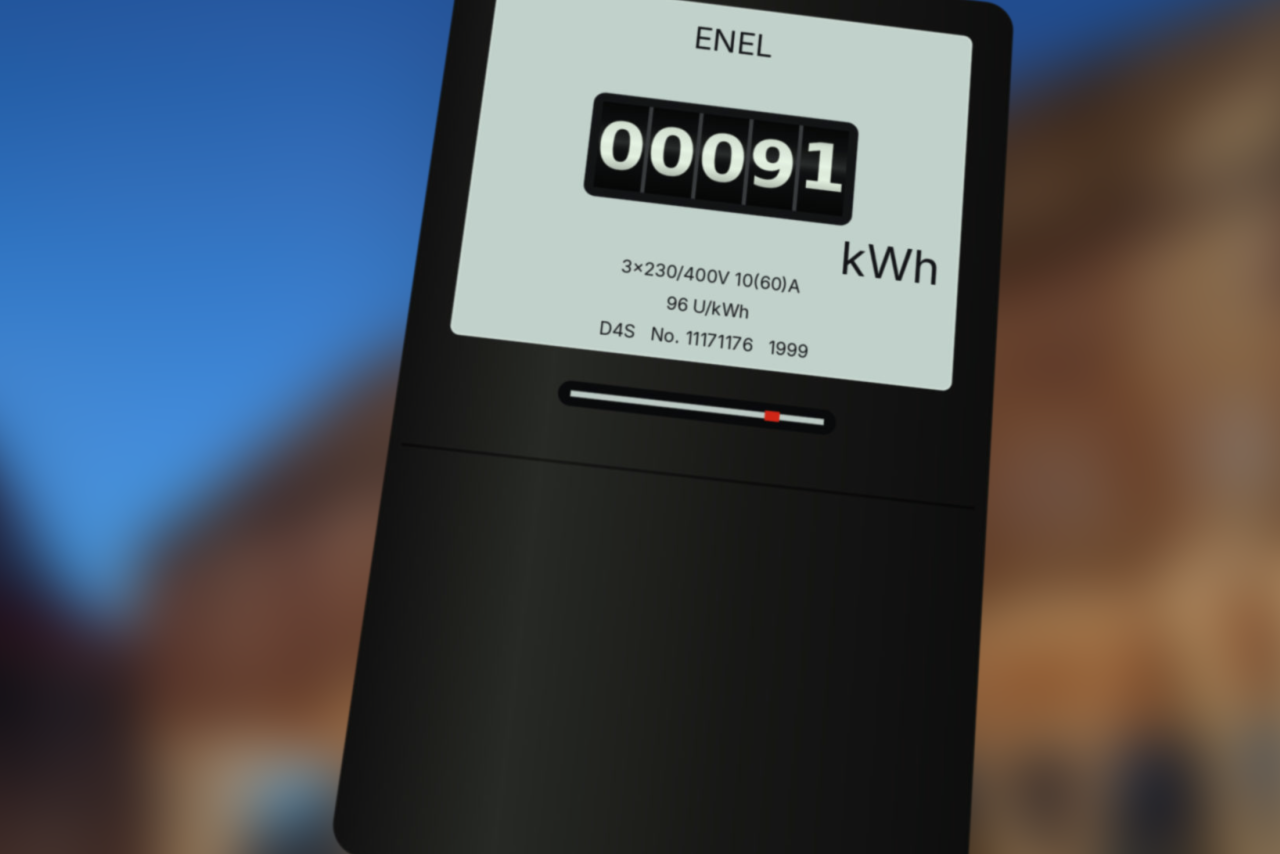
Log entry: 91; kWh
